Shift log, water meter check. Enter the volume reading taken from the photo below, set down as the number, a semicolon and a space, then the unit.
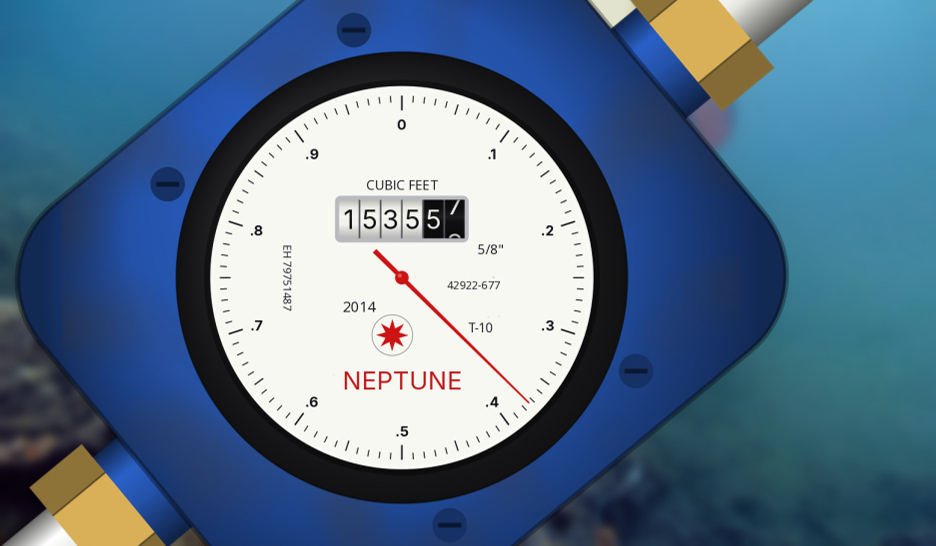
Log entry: 153557.37; ft³
